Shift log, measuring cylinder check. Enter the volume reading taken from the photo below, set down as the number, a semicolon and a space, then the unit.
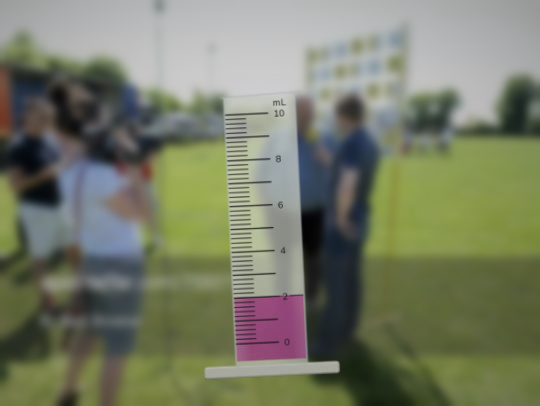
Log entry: 2; mL
